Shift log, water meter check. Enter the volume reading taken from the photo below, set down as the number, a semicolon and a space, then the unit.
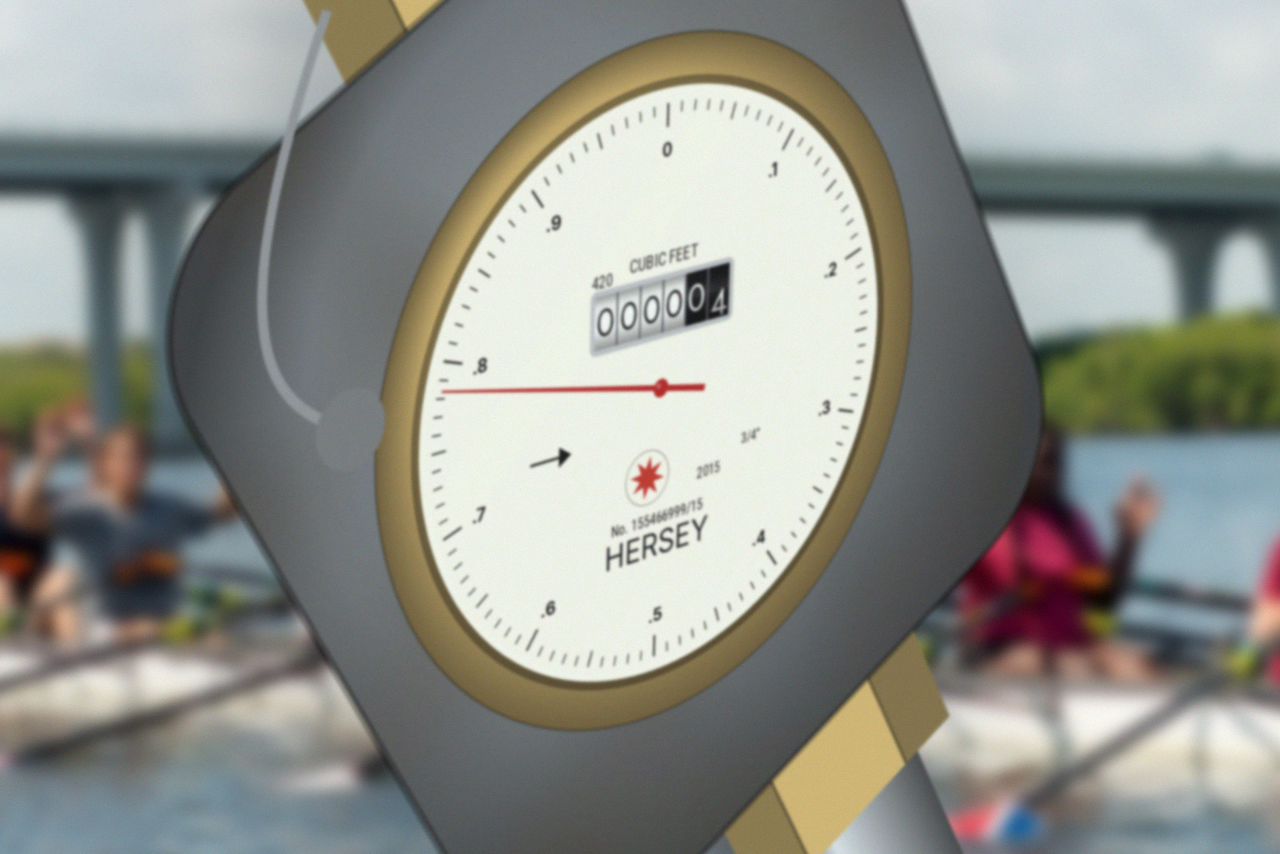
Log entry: 3.78; ft³
